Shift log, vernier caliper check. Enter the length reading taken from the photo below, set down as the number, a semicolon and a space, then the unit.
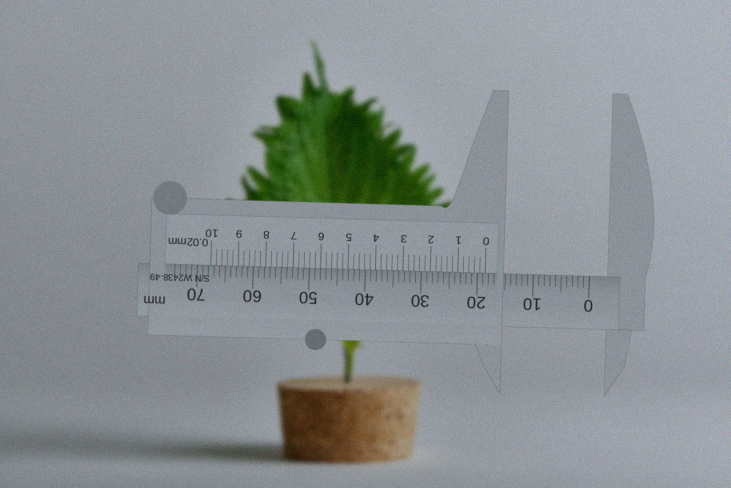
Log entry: 18.6; mm
